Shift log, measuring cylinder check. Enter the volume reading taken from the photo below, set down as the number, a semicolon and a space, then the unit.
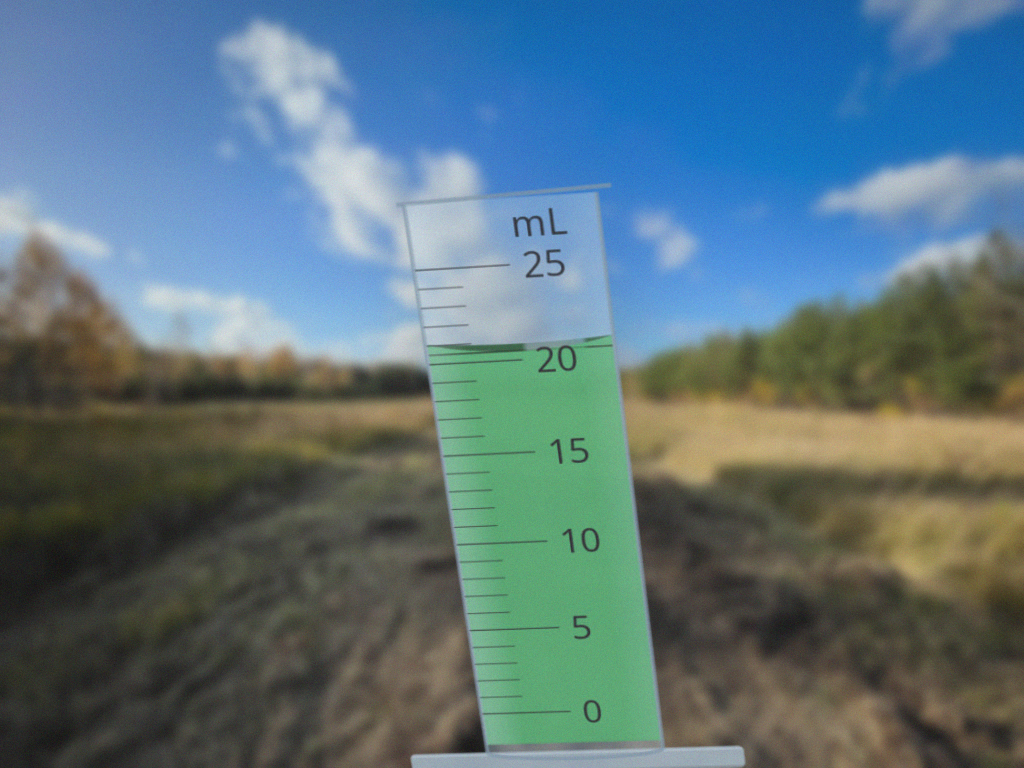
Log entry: 20.5; mL
